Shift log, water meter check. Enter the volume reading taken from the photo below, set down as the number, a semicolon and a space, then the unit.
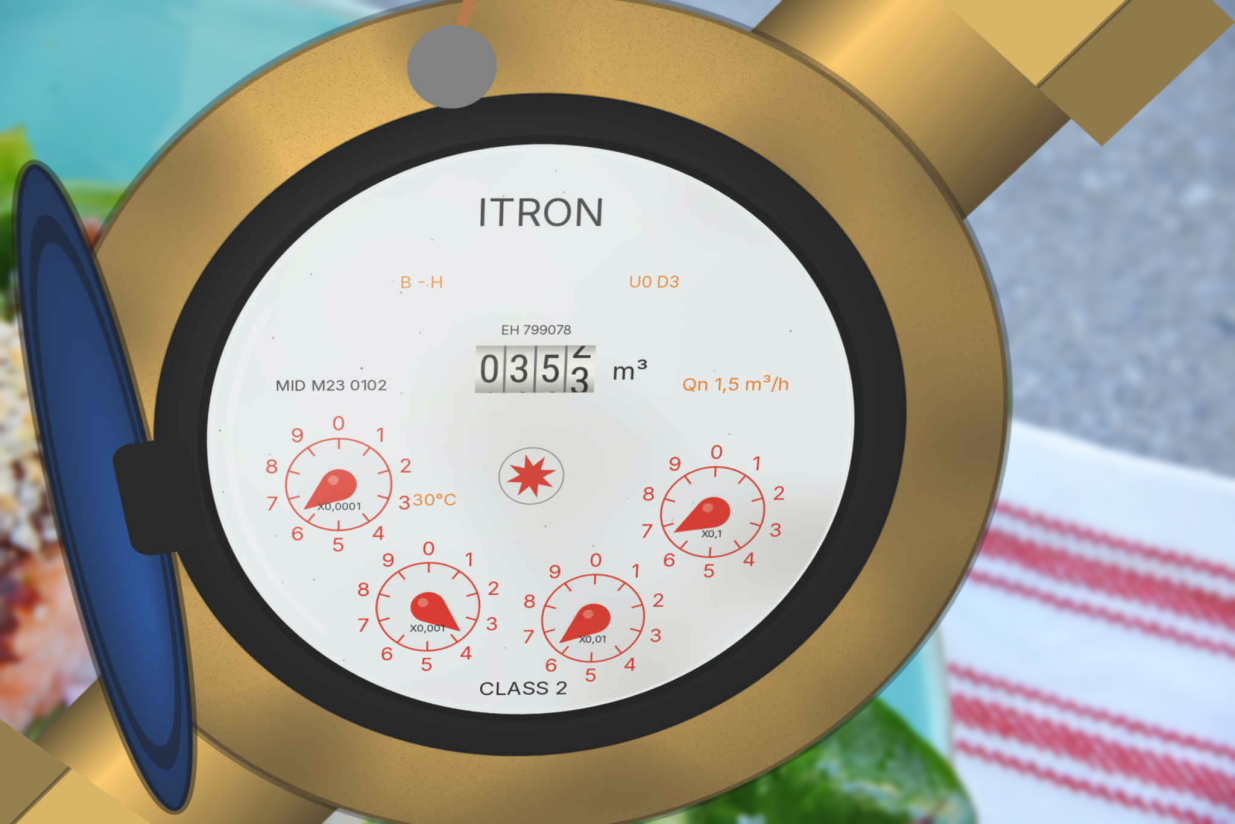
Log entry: 352.6636; m³
